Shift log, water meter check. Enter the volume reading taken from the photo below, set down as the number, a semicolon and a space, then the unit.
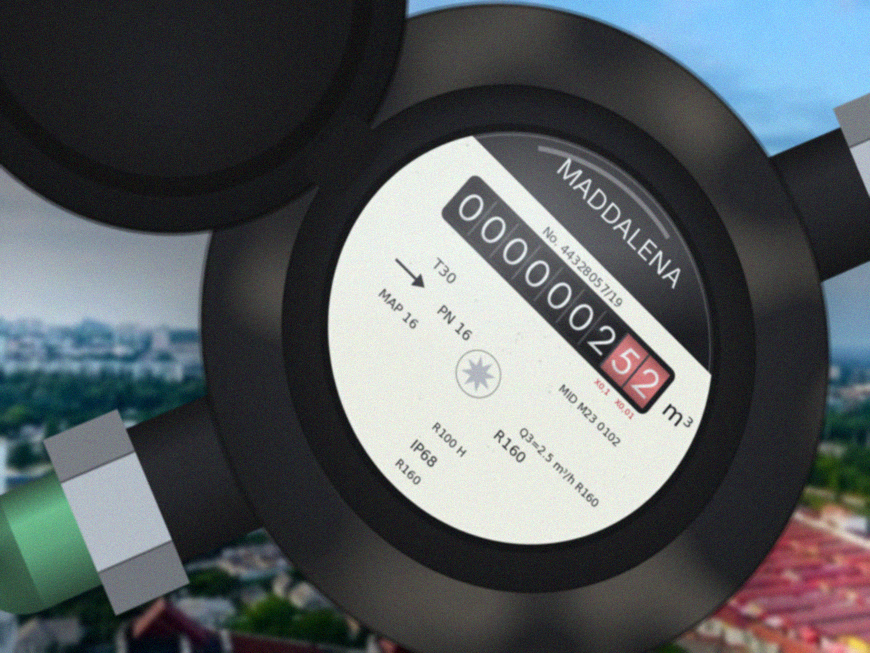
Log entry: 2.52; m³
